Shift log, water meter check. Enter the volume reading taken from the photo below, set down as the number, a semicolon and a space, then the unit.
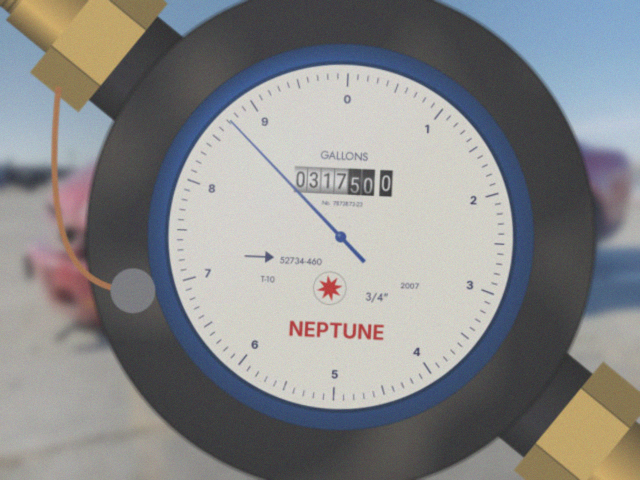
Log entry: 317498.7; gal
